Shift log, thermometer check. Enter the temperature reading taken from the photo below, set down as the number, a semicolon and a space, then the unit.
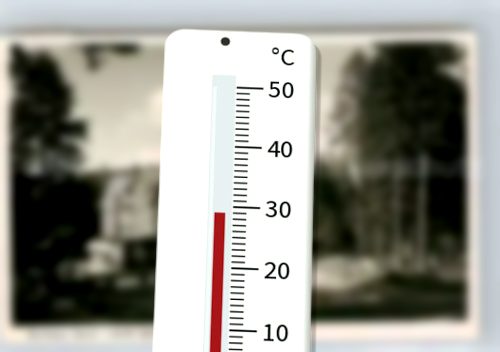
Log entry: 29; °C
